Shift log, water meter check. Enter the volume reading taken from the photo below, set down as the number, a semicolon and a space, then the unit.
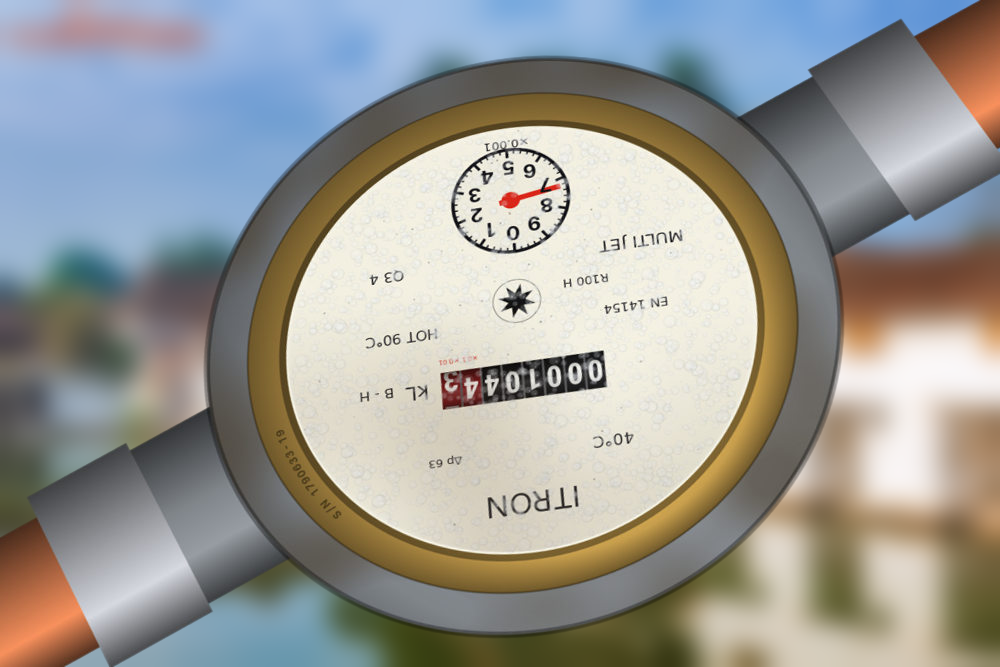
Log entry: 104.427; kL
